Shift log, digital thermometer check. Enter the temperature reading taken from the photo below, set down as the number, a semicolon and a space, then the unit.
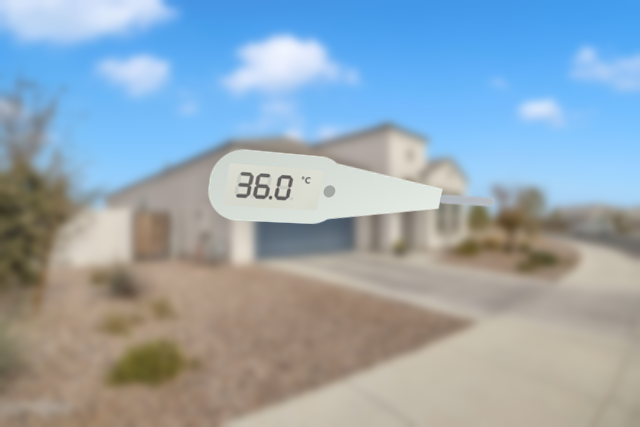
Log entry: 36.0; °C
